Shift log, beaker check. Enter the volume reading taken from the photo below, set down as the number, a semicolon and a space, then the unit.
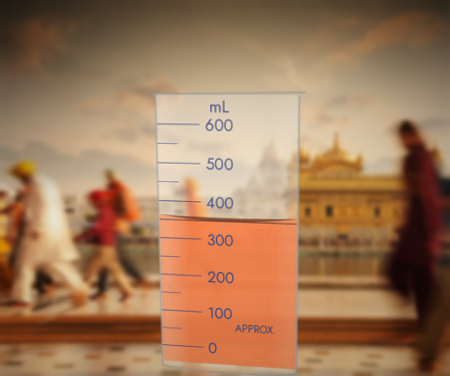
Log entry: 350; mL
